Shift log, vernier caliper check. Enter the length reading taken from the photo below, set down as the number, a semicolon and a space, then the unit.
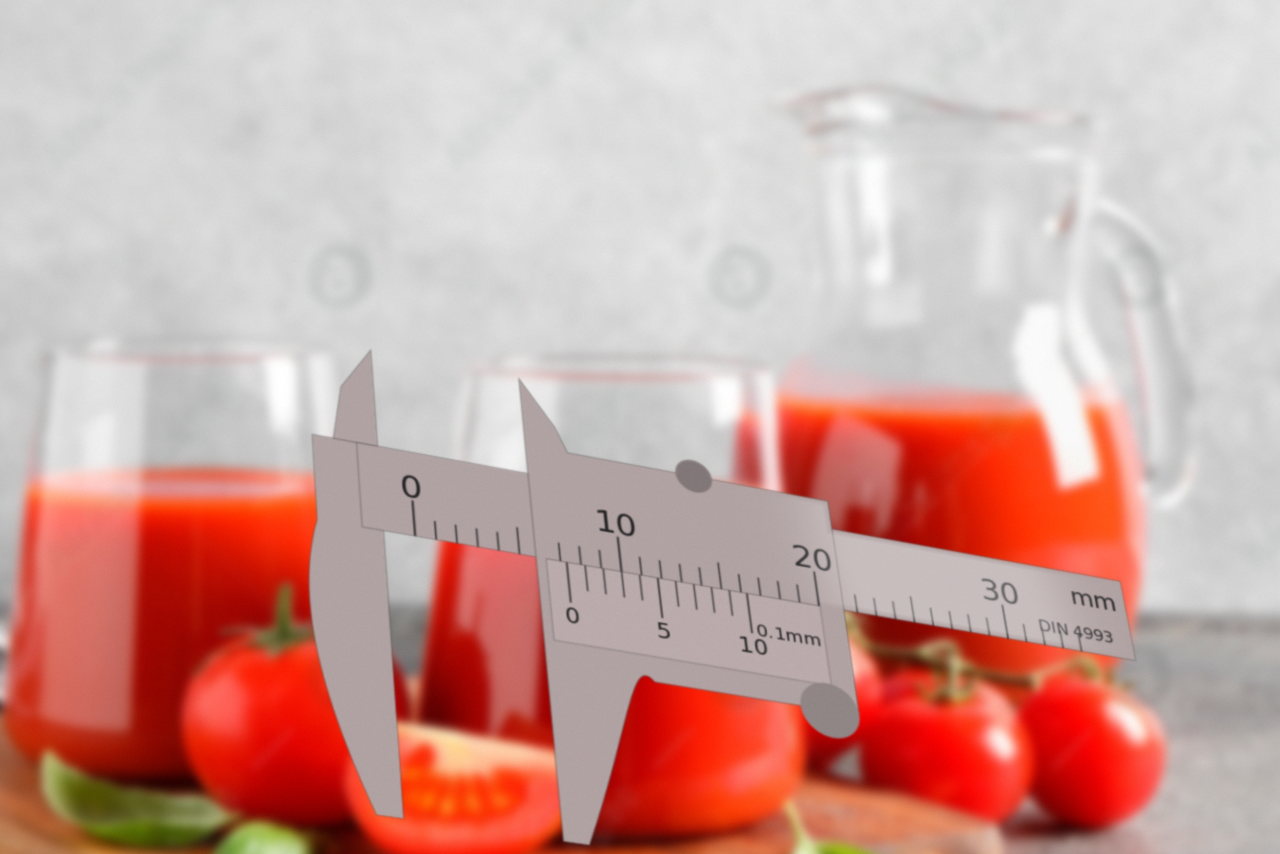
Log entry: 7.3; mm
